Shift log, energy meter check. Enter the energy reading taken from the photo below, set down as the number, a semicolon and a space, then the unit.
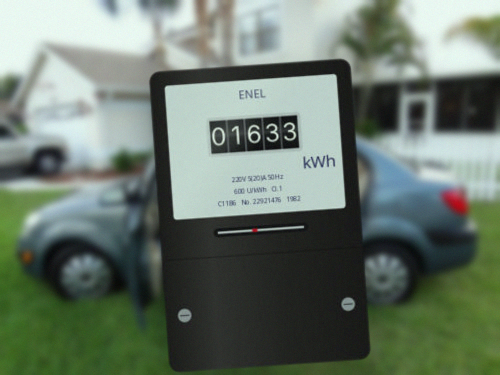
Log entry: 1633; kWh
